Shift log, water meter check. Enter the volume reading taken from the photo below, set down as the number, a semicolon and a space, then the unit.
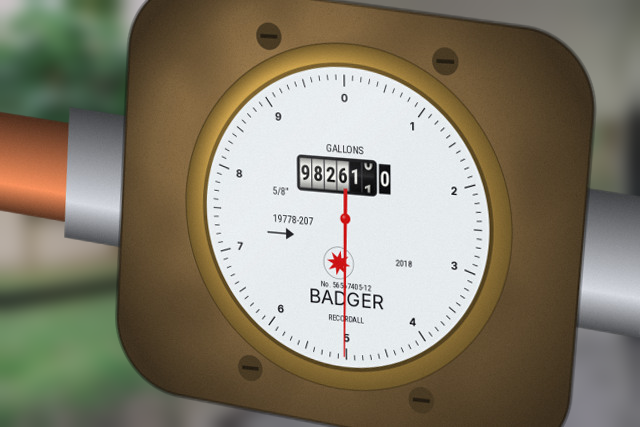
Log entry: 9826105.0; gal
